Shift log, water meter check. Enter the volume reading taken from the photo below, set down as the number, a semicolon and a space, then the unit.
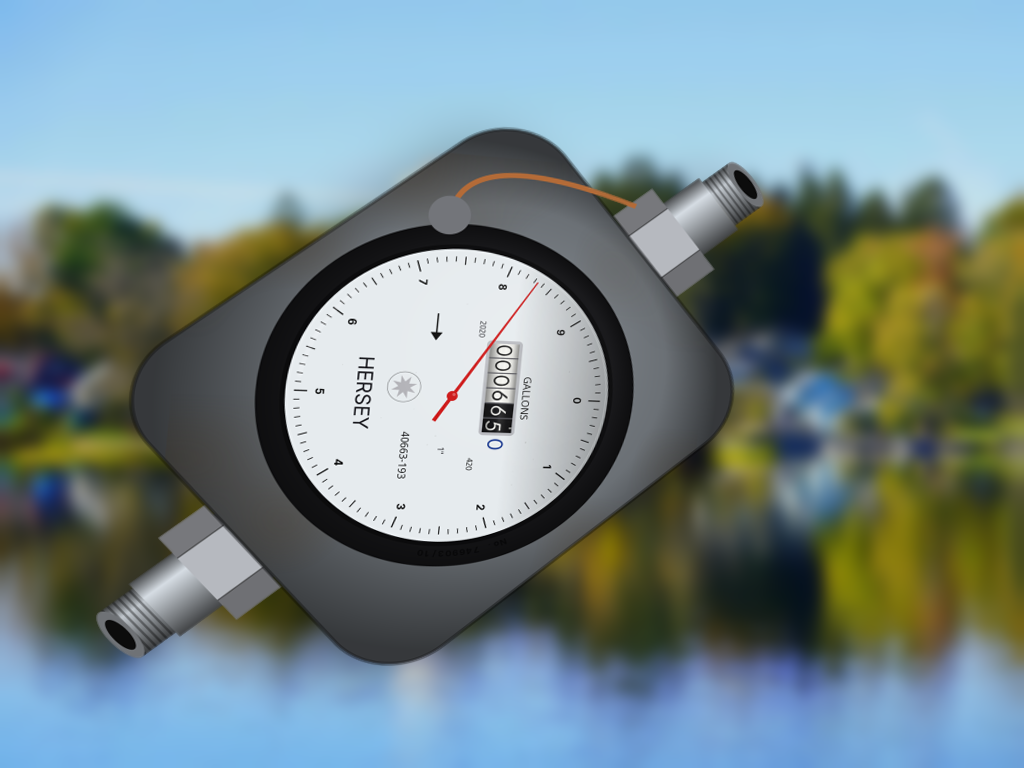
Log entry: 6648.3; gal
